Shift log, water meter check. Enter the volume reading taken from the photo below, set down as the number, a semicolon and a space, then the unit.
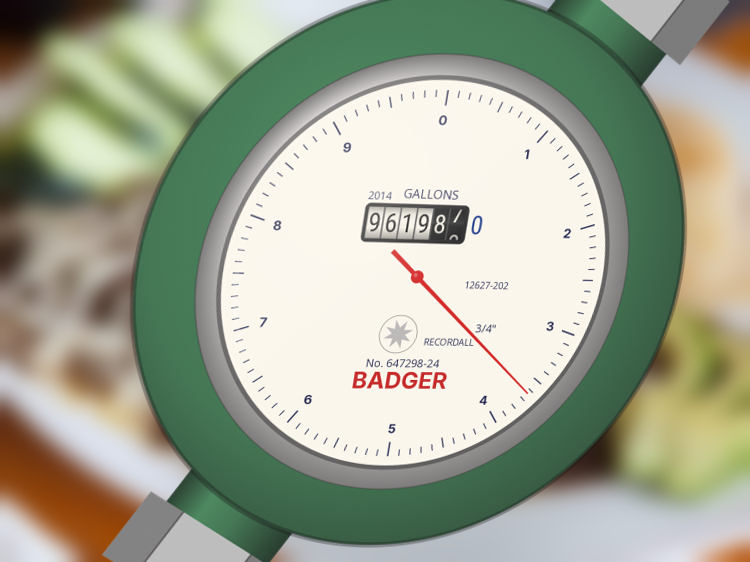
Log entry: 9619873.6; gal
